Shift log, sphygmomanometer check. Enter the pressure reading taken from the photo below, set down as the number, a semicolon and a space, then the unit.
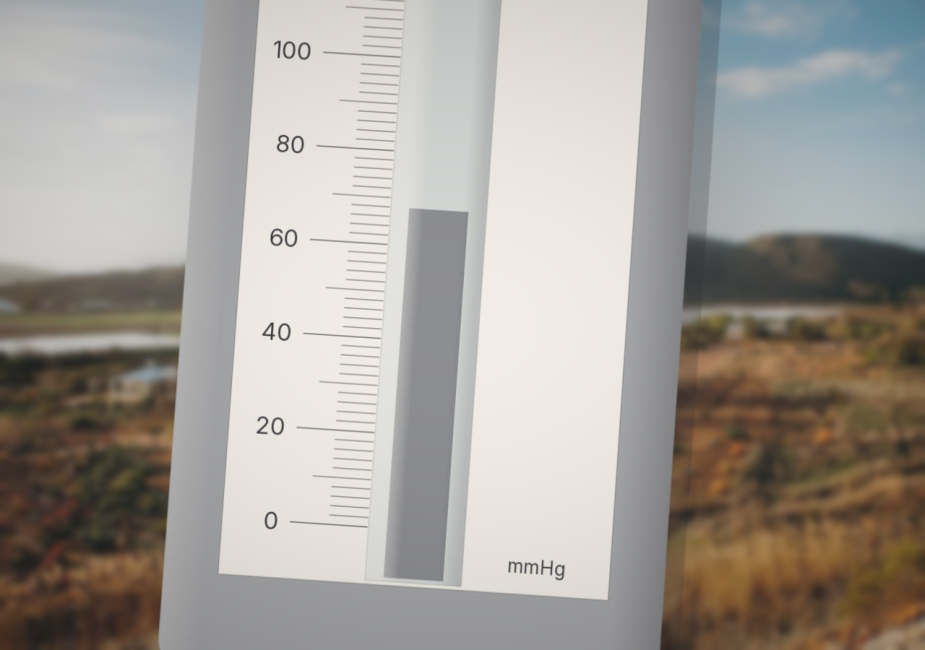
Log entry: 68; mmHg
